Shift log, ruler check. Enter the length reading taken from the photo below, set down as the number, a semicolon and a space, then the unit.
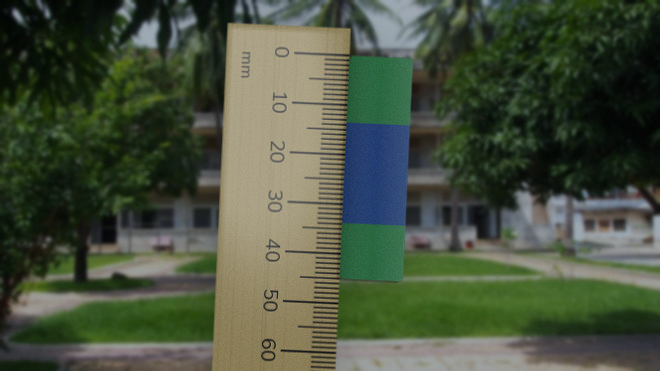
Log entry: 45; mm
